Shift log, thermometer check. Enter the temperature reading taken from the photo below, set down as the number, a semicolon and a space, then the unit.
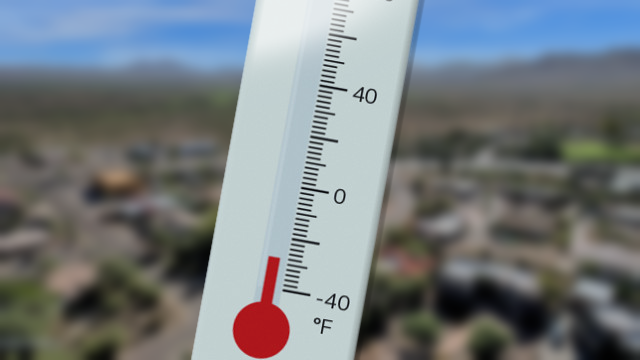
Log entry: -28; °F
